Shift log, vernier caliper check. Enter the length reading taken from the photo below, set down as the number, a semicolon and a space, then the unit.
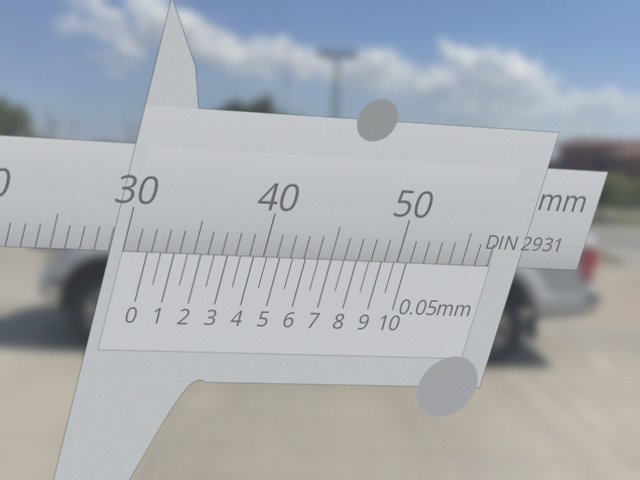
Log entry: 31.7; mm
